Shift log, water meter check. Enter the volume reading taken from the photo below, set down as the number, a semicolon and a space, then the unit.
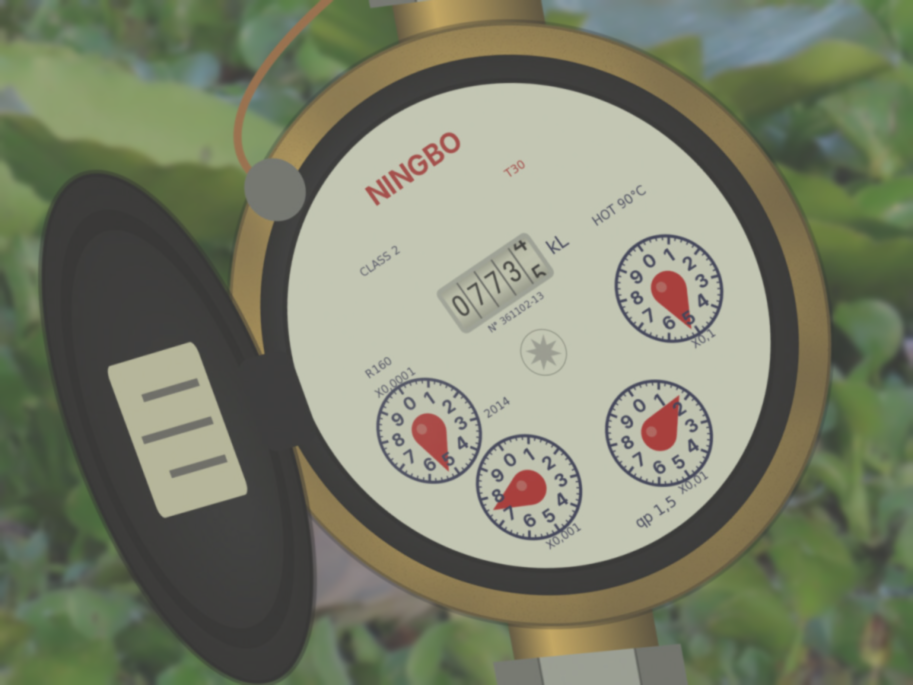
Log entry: 7734.5175; kL
